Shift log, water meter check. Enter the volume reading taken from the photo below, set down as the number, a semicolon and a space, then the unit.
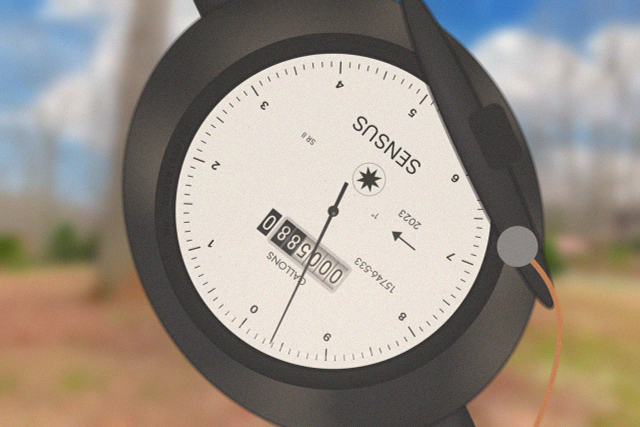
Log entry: 5879.6; gal
